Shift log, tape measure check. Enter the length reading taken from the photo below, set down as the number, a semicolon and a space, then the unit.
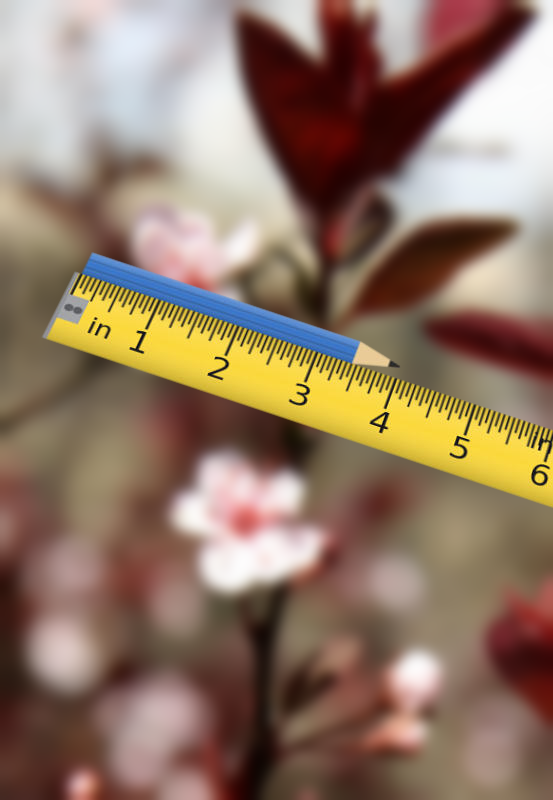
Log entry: 4; in
